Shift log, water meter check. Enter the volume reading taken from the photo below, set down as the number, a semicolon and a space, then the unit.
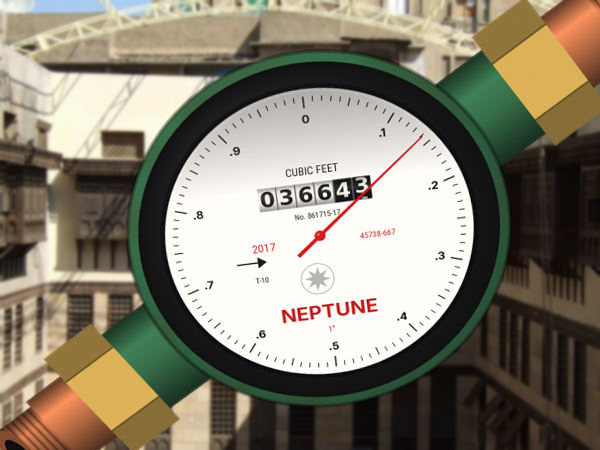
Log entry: 36643.14; ft³
